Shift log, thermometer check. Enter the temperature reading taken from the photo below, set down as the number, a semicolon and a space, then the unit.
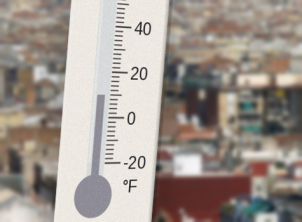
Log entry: 10; °F
